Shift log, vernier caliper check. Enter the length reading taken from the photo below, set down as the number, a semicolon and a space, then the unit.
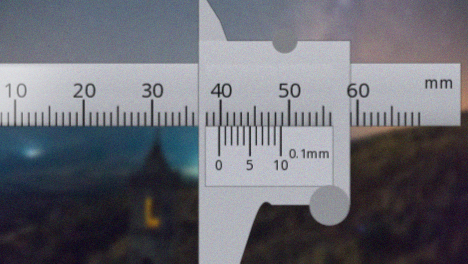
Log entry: 39.8; mm
